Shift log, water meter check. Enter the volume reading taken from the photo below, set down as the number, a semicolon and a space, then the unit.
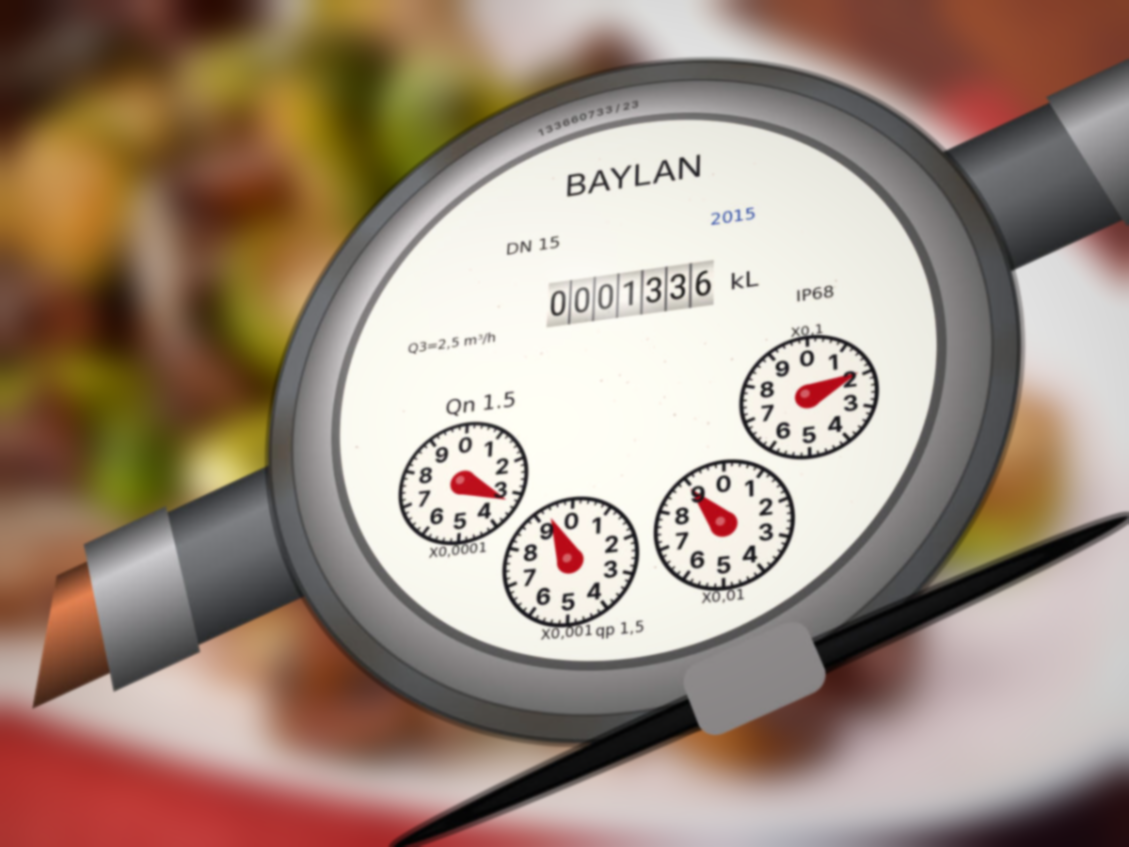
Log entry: 1336.1893; kL
